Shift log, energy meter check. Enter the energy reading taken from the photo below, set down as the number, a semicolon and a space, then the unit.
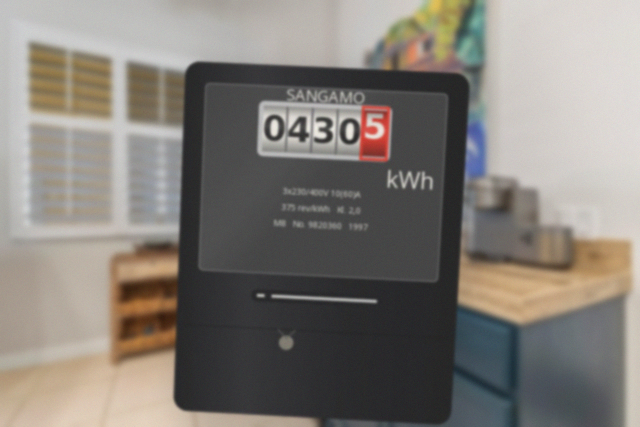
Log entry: 430.5; kWh
